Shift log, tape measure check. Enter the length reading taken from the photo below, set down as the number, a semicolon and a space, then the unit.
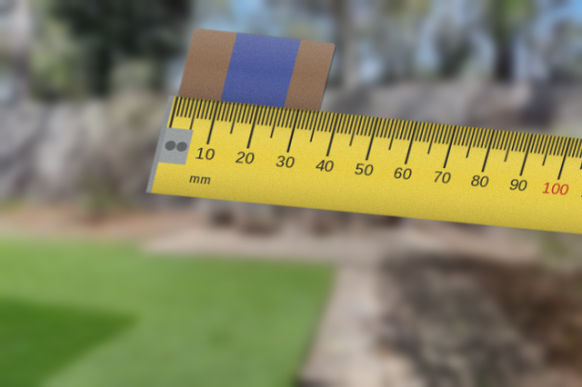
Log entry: 35; mm
